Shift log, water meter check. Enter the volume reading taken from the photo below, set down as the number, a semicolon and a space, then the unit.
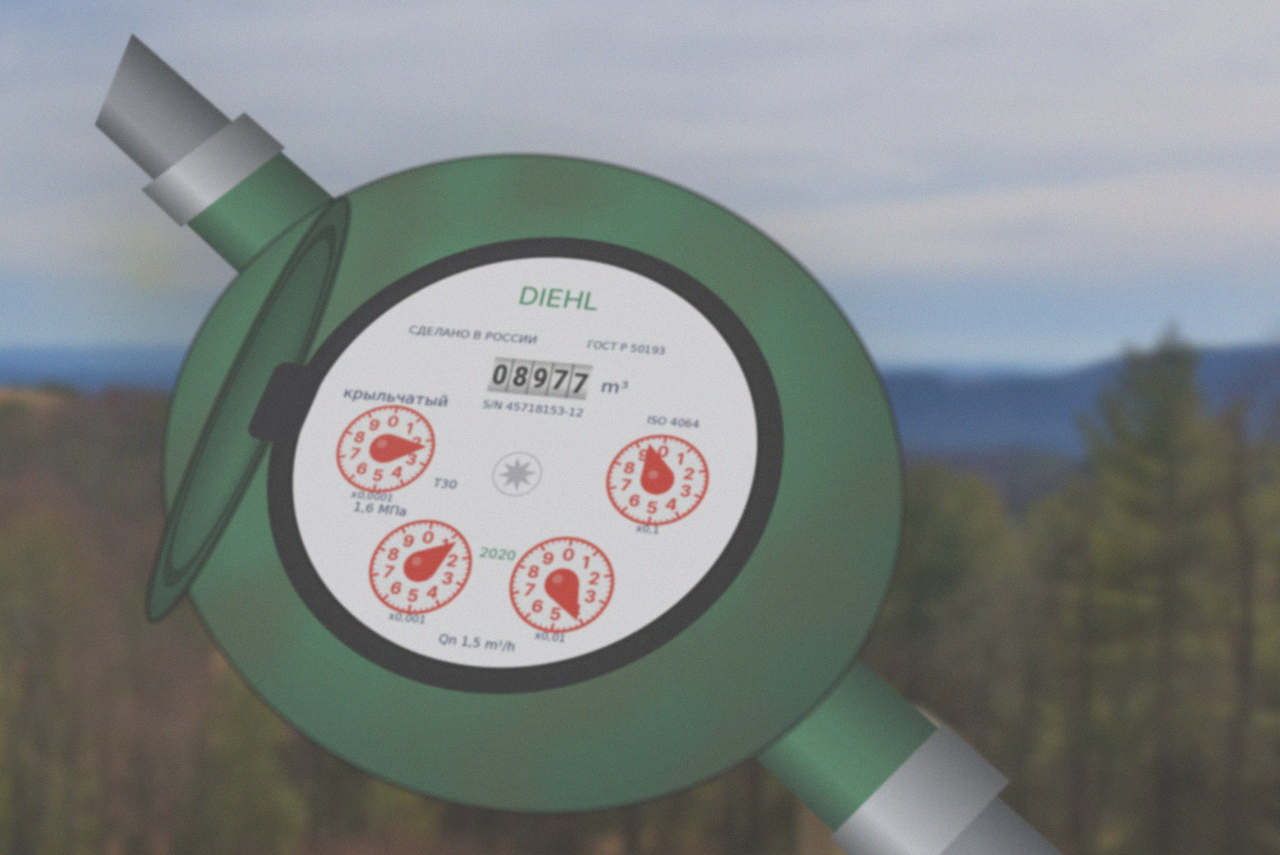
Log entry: 8976.9412; m³
